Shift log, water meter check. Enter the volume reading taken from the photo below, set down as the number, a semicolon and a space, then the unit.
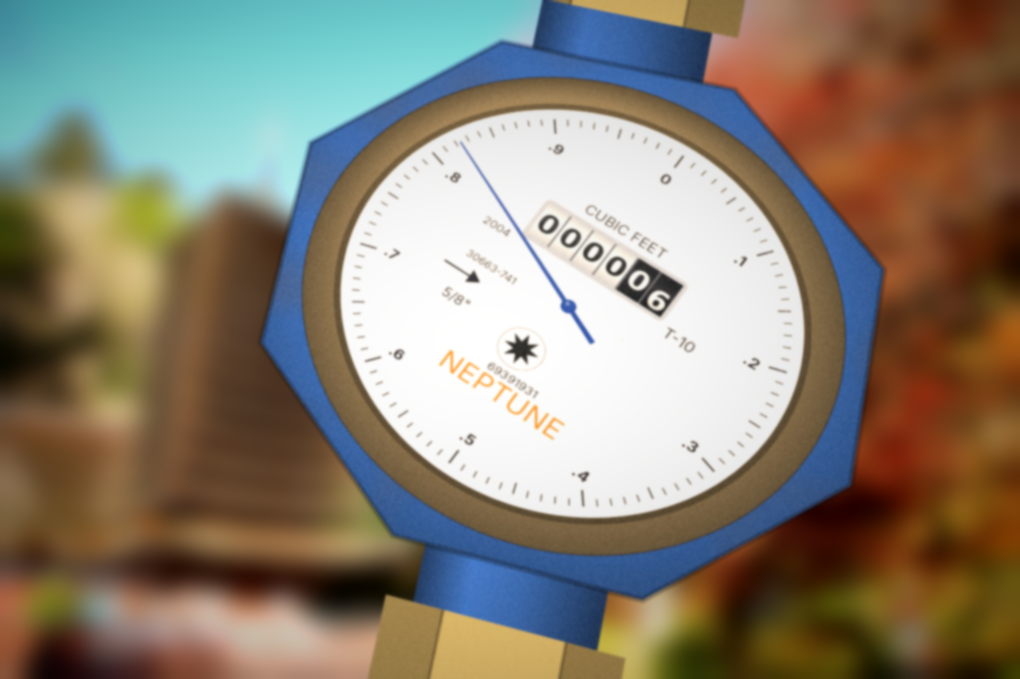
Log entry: 5.82; ft³
